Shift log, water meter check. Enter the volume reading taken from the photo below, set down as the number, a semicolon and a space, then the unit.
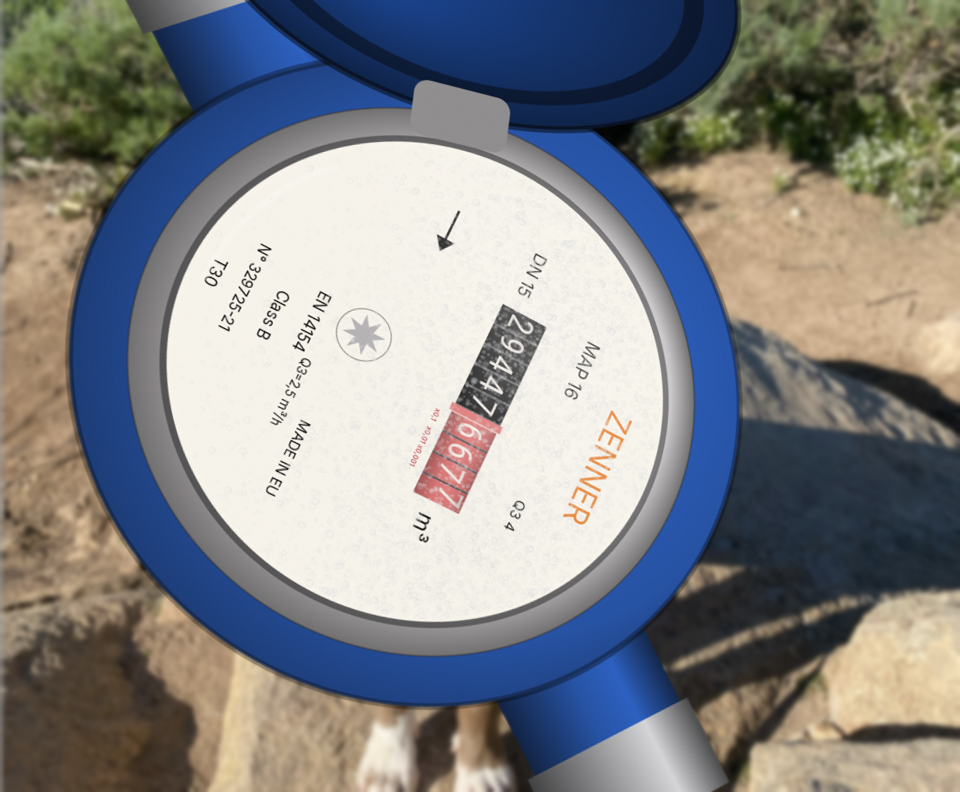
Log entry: 29447.6677; m³
